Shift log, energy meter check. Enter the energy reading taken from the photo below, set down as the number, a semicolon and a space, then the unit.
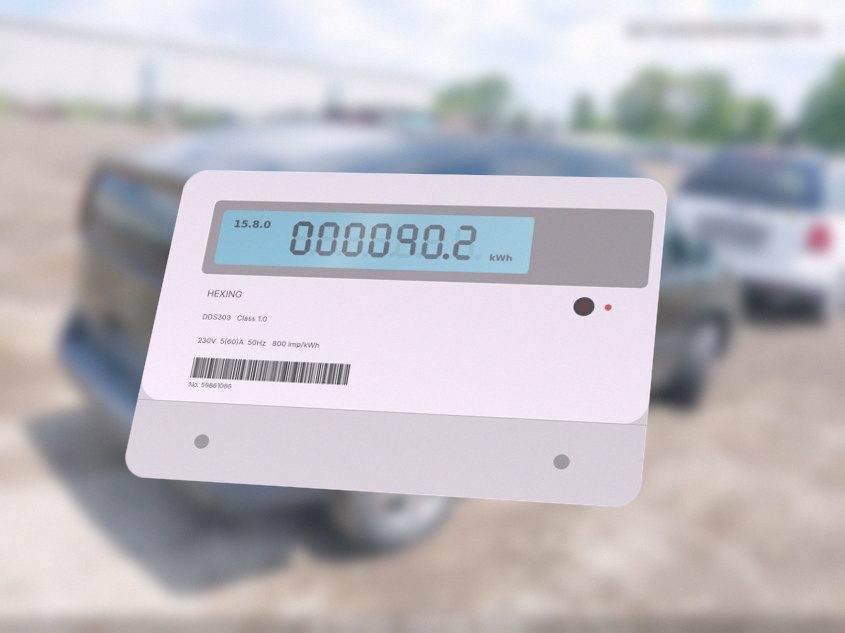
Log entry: 90.2; kWh
